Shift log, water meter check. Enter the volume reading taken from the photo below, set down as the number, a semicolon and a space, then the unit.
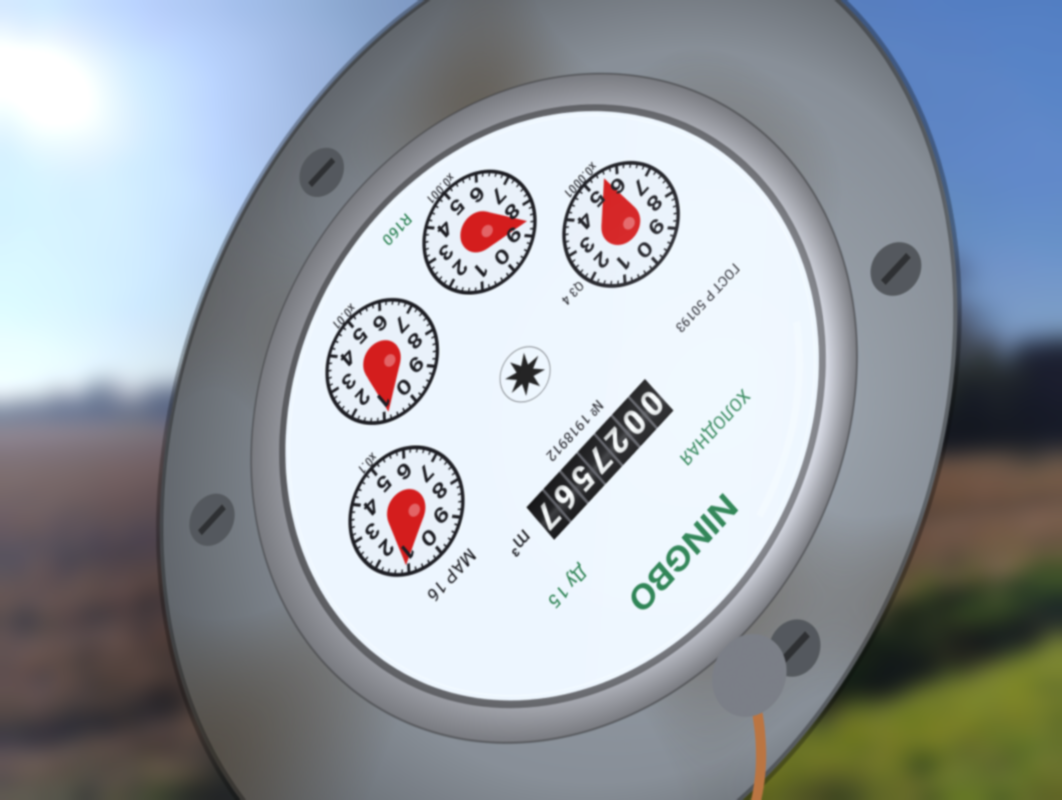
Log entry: 27567.1085; m³
